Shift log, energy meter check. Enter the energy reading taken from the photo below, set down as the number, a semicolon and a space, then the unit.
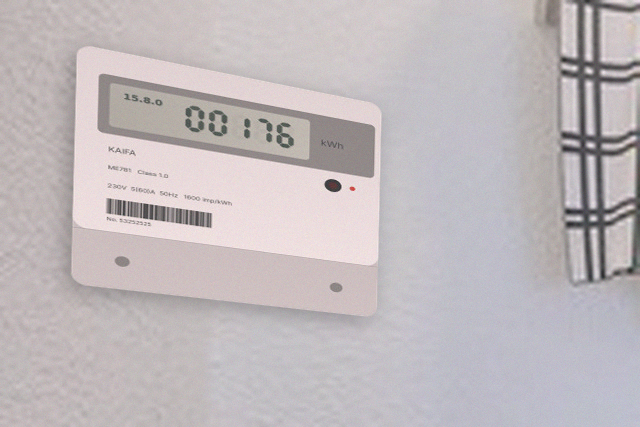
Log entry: 176; kWh
